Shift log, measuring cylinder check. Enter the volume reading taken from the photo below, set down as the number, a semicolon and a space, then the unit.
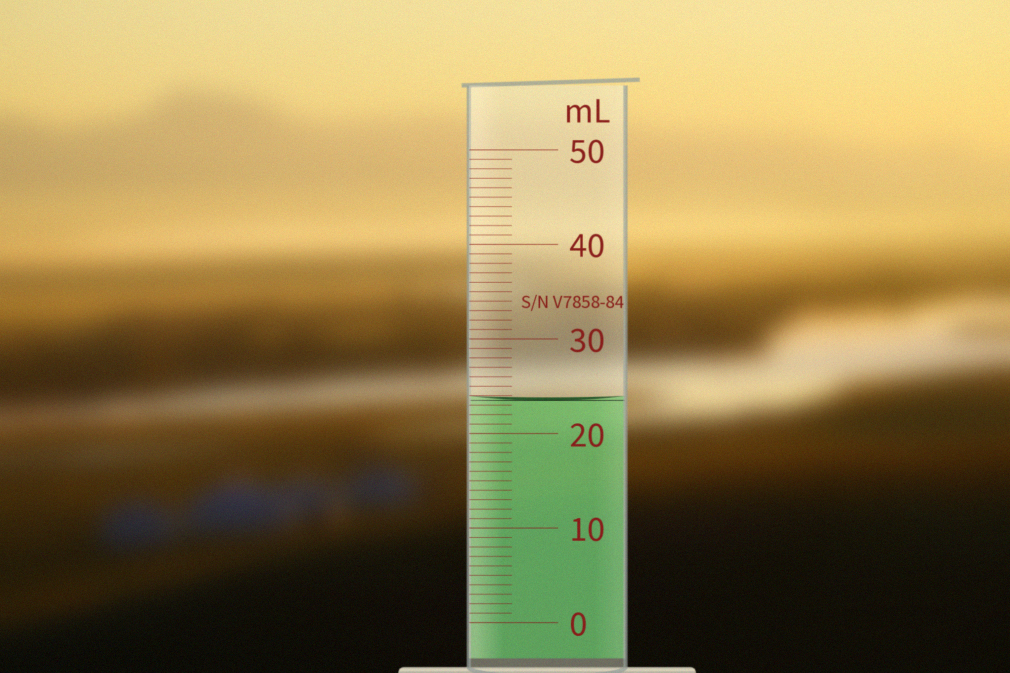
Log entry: 23.5; mL
